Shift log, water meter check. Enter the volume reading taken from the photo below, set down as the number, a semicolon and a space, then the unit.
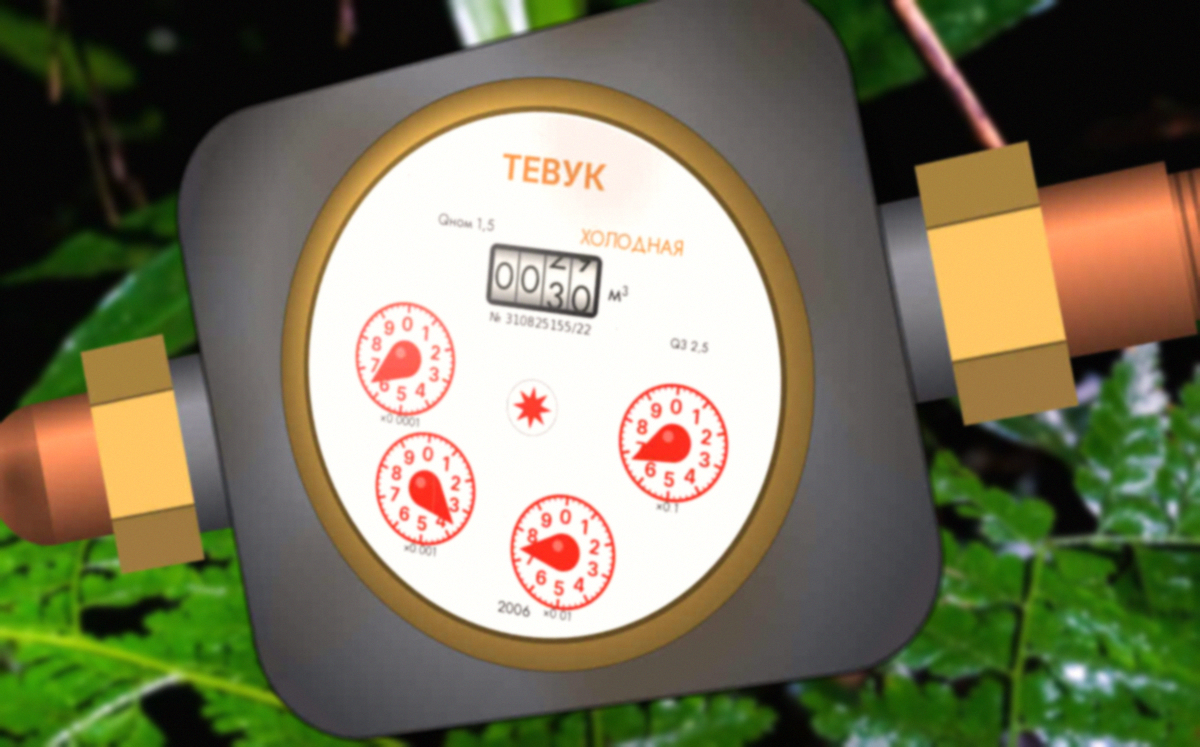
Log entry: 29.6736; m³
